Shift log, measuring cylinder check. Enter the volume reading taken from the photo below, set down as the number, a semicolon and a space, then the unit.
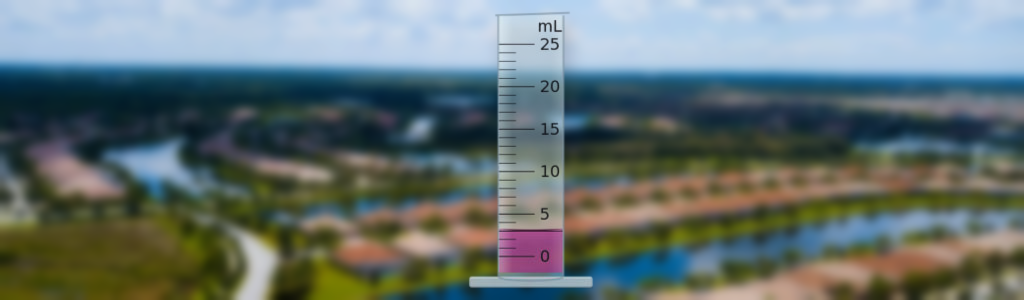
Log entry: 3; mL
